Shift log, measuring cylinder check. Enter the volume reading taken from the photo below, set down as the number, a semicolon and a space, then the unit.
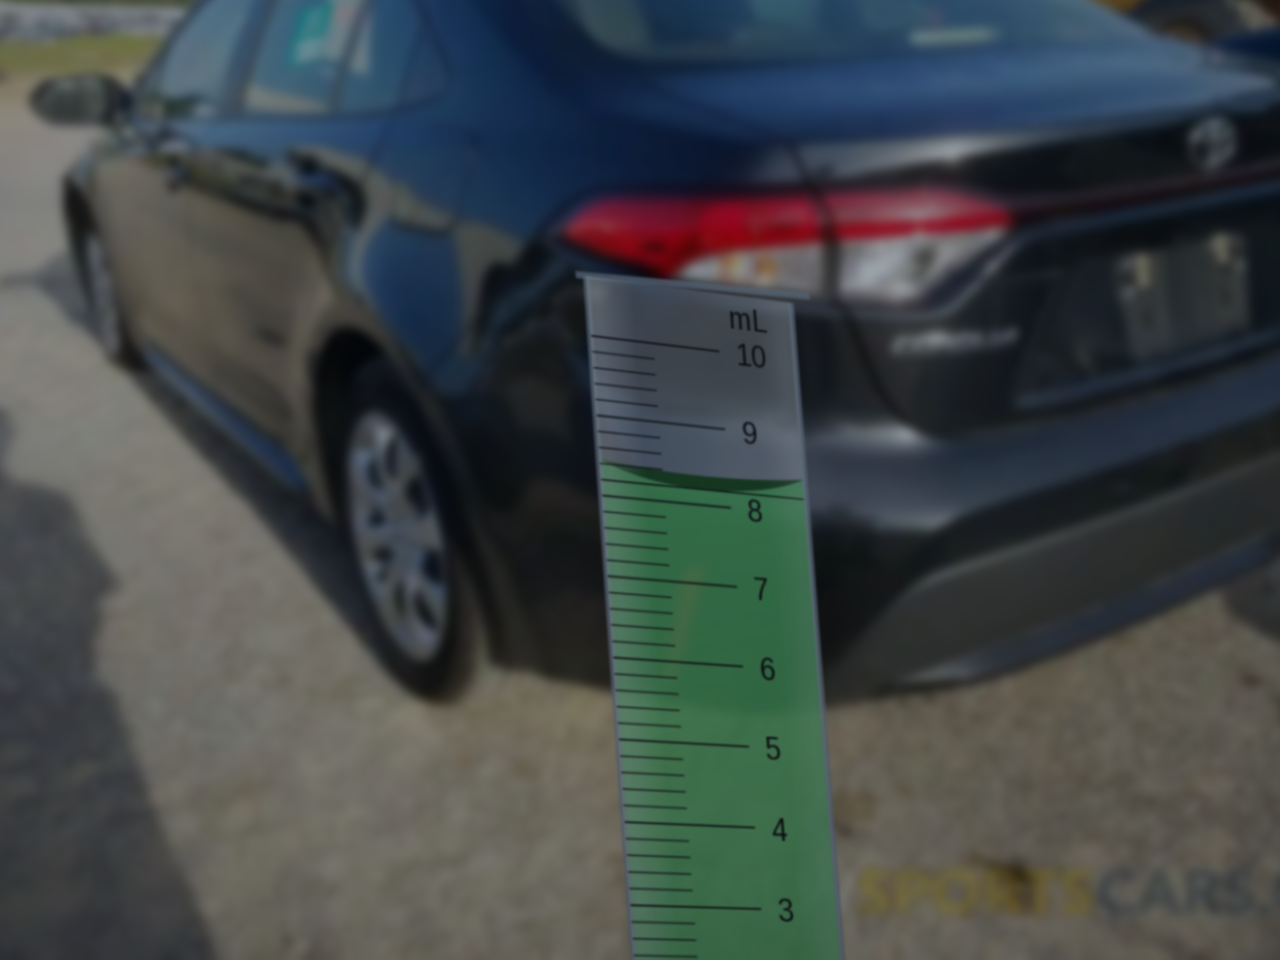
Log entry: 8.2; mL
